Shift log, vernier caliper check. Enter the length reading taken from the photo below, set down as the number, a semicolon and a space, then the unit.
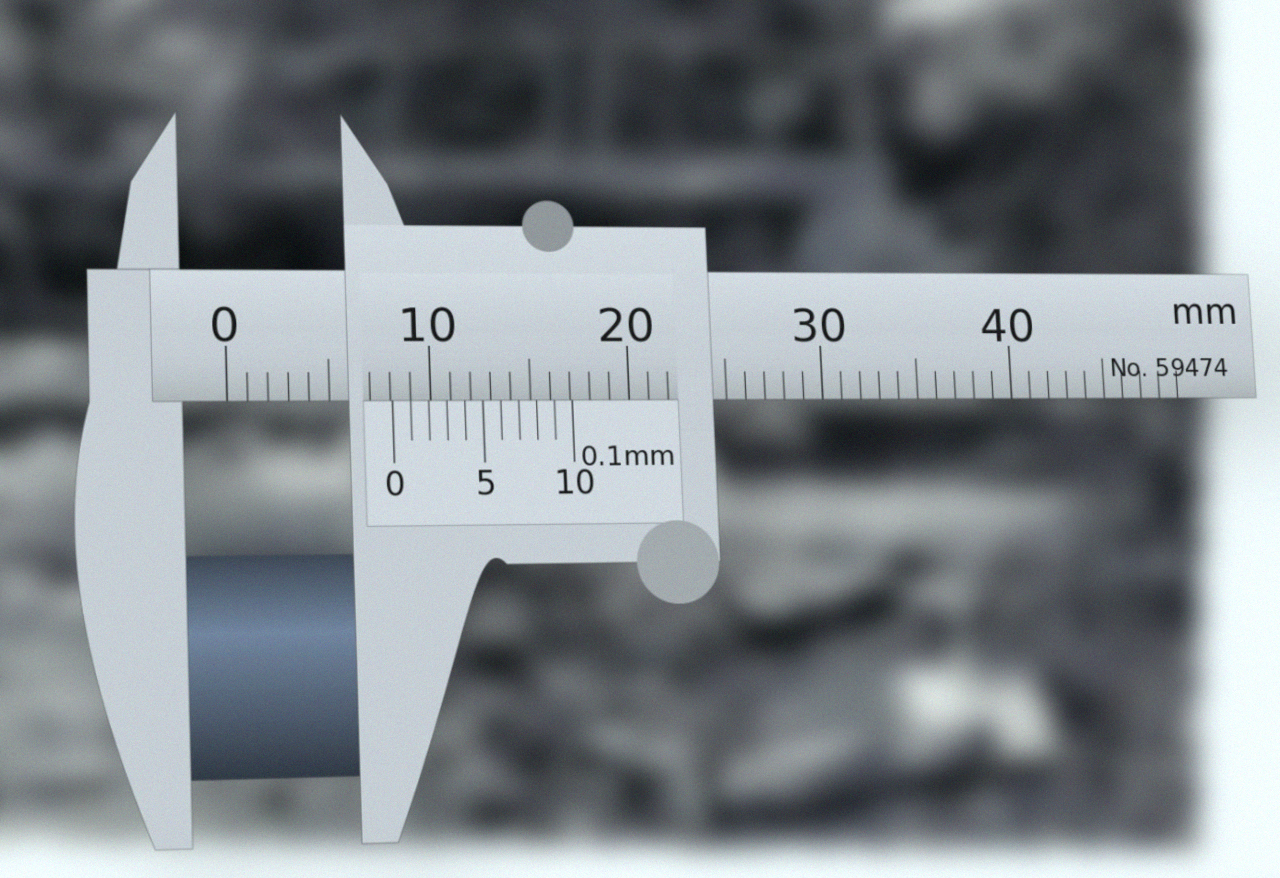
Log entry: 8.1; mm
